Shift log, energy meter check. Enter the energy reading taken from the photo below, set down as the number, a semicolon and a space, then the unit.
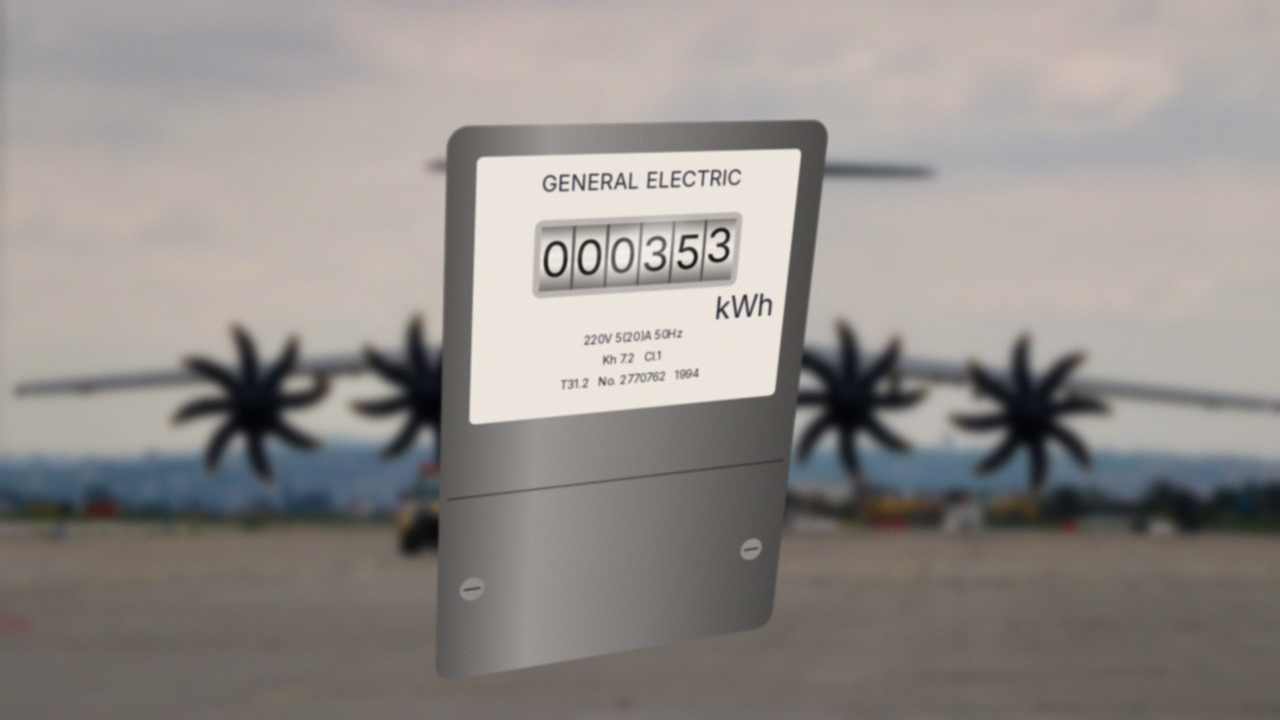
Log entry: 353; kWh
